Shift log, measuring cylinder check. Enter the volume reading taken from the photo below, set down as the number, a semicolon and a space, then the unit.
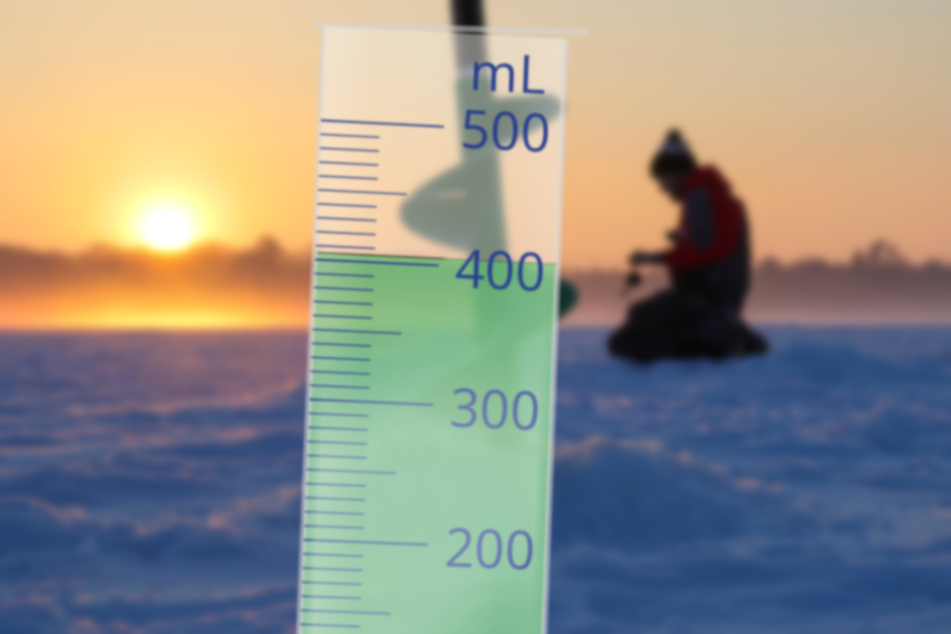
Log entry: 405; mL
